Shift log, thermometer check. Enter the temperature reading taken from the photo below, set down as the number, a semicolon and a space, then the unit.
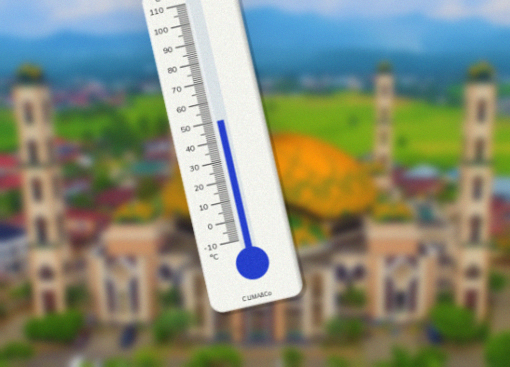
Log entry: 50; °C
